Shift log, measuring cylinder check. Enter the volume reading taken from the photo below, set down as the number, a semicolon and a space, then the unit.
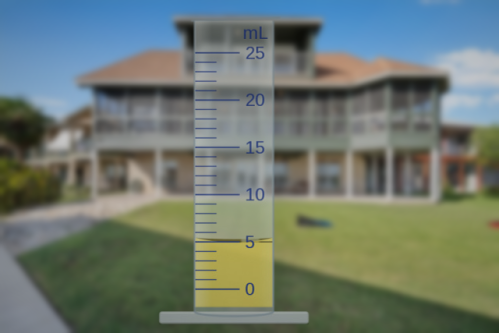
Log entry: 5; mL
